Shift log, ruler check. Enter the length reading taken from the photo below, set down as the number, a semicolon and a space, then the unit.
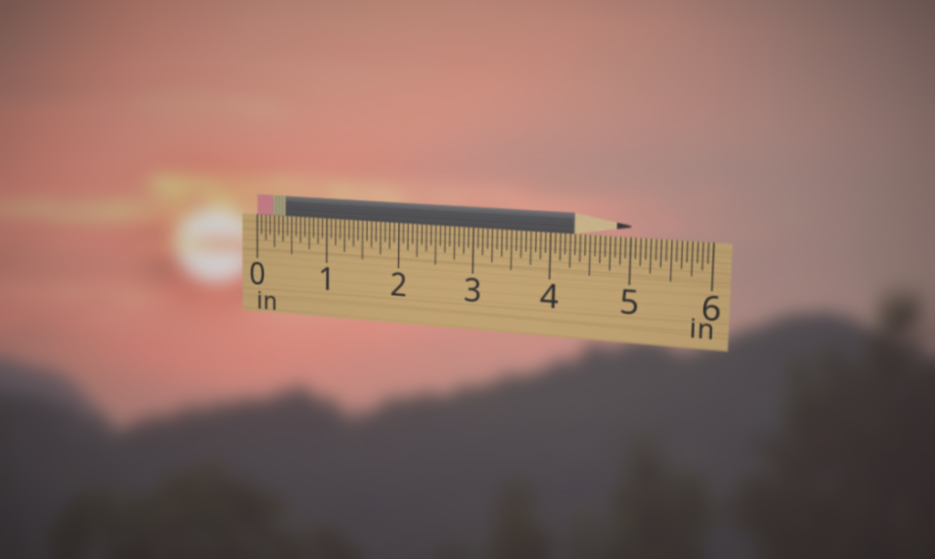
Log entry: 5; in
